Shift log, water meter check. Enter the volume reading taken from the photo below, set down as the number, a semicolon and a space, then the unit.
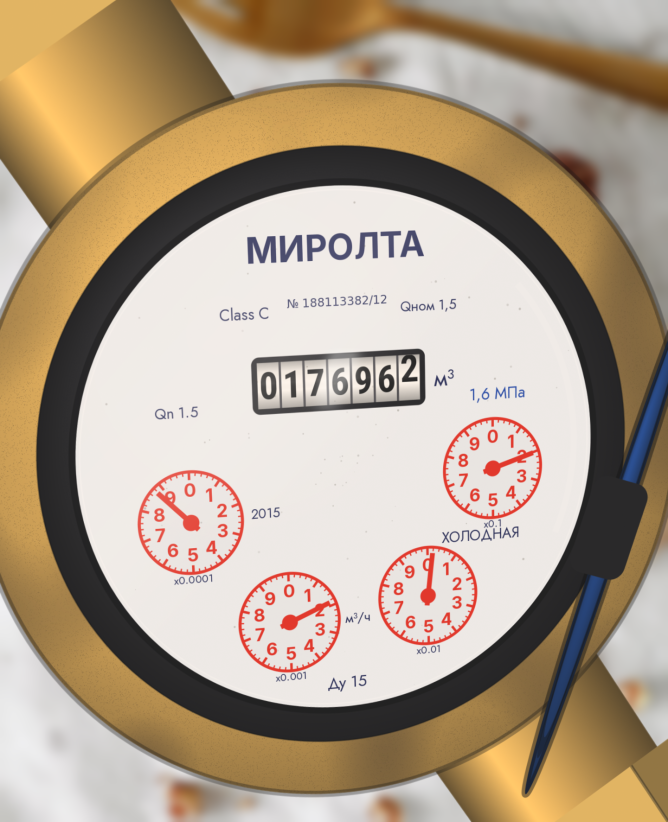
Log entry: 176962.2018; m³
